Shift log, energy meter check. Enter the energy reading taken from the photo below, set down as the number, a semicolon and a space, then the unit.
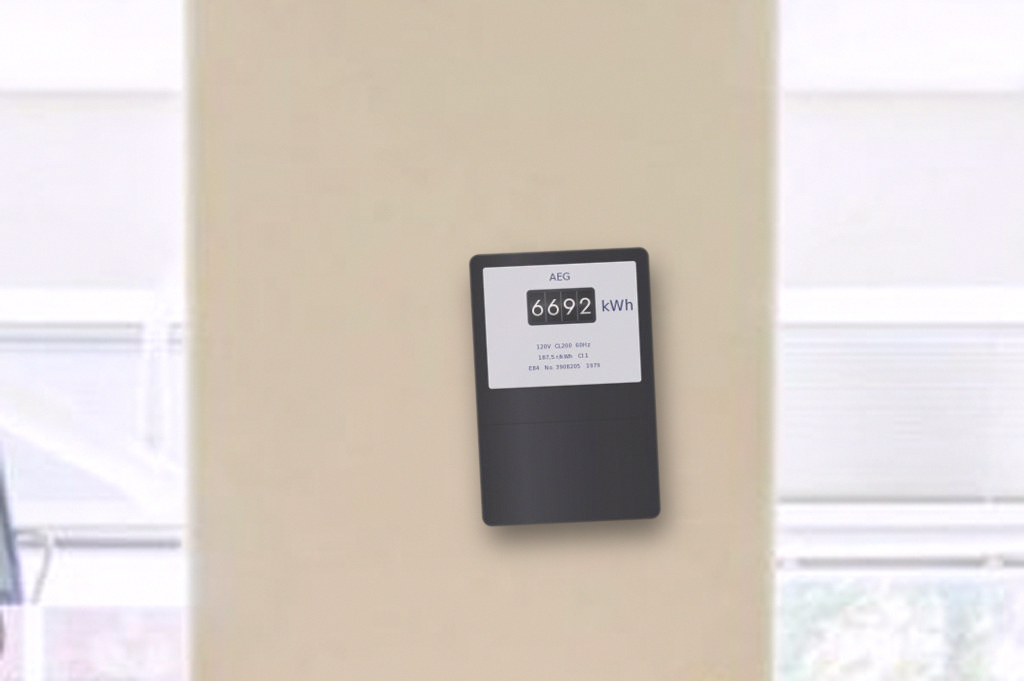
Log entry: 6692; kWh
